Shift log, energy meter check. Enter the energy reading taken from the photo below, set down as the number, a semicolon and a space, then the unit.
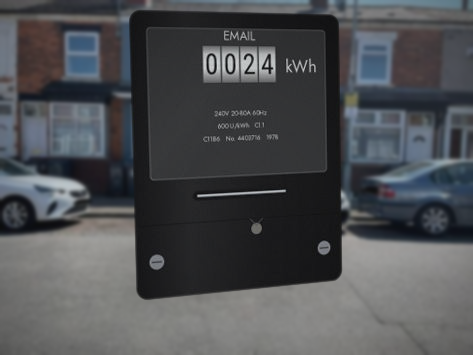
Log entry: 24; kWh
